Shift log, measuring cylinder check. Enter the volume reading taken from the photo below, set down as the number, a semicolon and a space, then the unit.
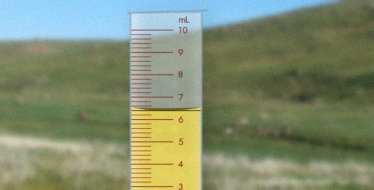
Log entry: 6.4; mL
